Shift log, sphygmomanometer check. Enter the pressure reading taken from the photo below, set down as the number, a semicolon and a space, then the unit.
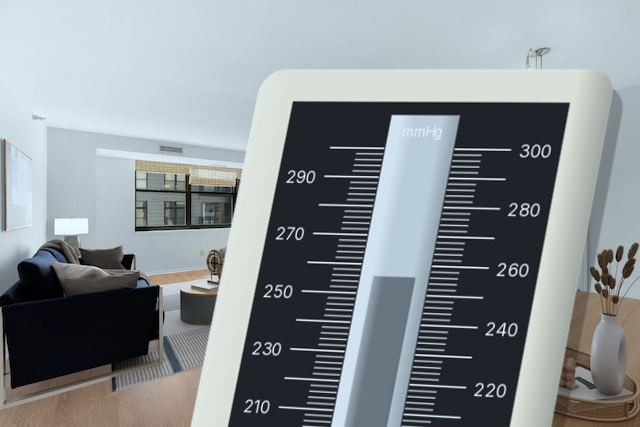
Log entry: 256; mmHg
